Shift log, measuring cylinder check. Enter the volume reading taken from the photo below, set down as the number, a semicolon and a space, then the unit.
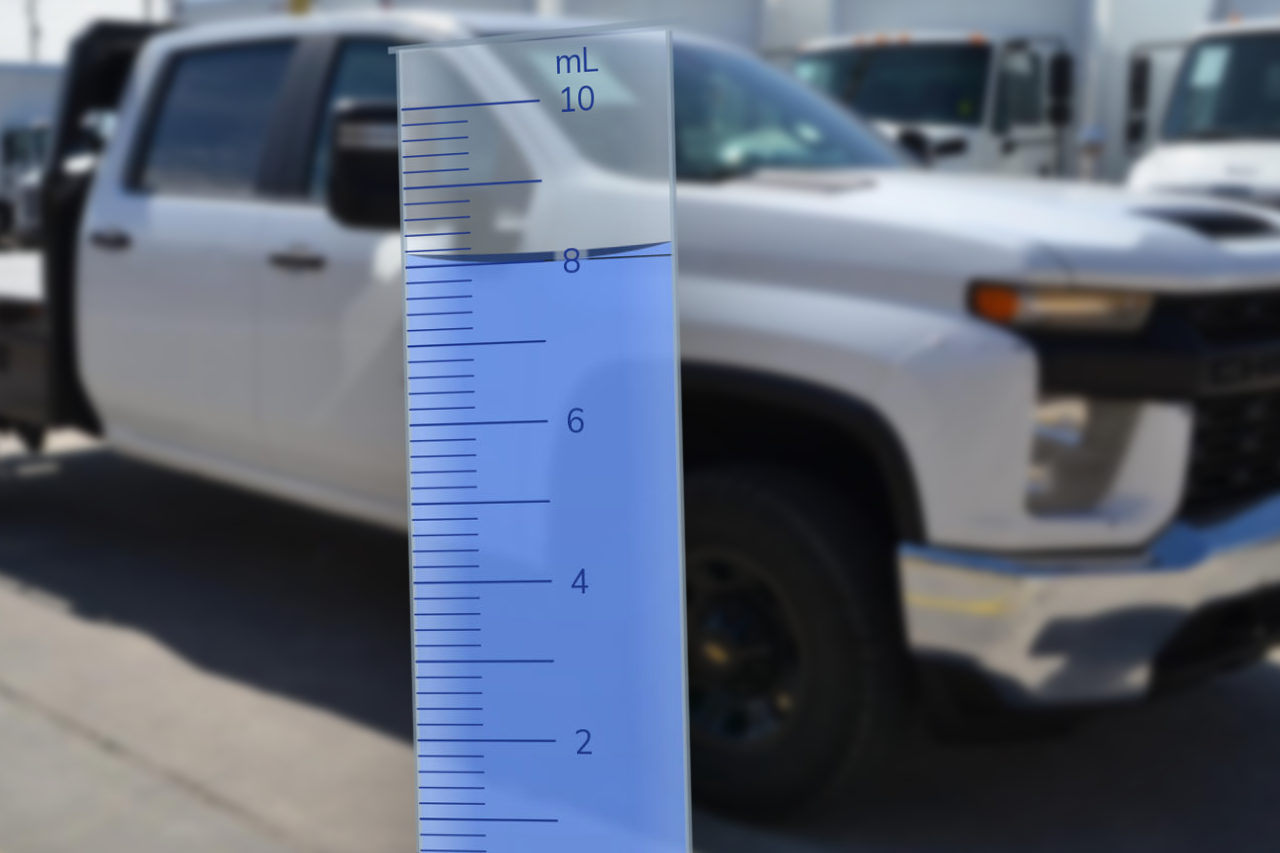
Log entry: 8; mL
